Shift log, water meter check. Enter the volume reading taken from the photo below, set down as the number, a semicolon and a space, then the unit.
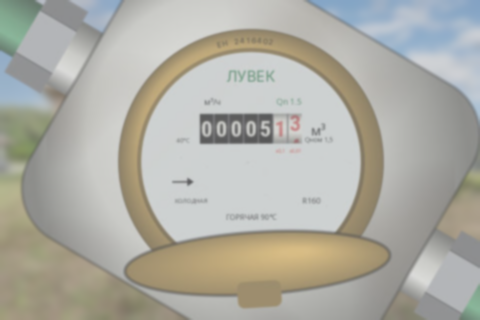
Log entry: 5.13; m³
